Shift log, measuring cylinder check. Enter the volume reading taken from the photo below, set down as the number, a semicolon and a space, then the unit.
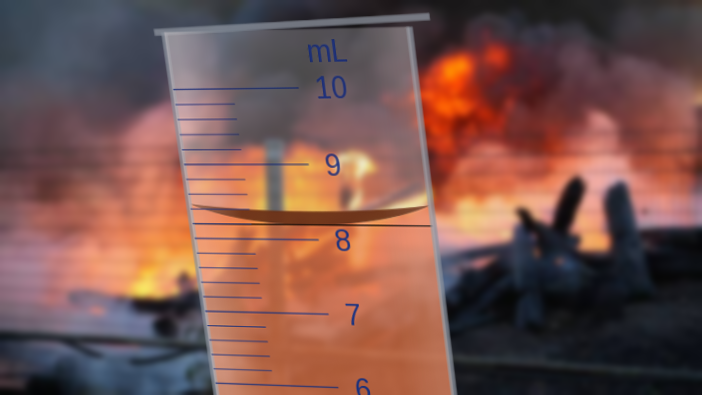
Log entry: 8.2; mL
